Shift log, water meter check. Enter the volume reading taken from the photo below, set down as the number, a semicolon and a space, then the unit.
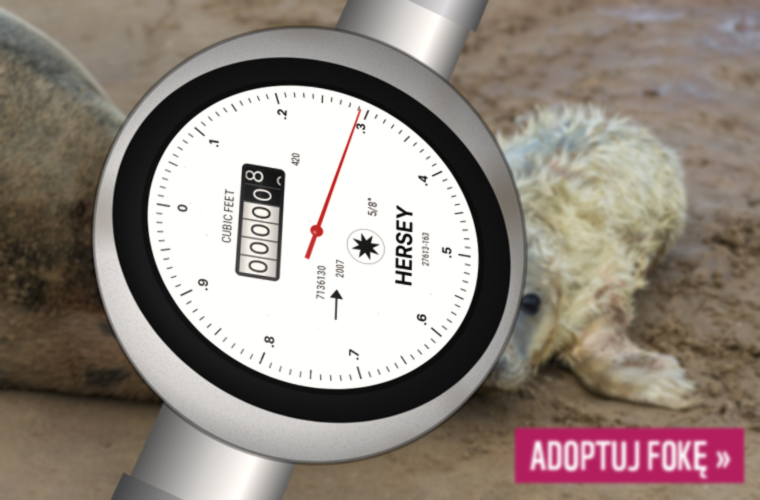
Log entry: 8.29; ft³
